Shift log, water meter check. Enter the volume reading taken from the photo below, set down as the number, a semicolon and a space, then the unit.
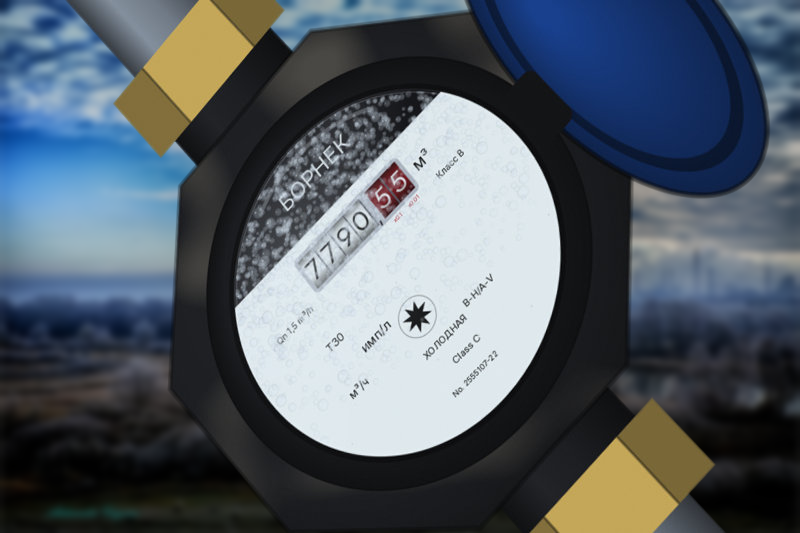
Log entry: 7790.55; m³
